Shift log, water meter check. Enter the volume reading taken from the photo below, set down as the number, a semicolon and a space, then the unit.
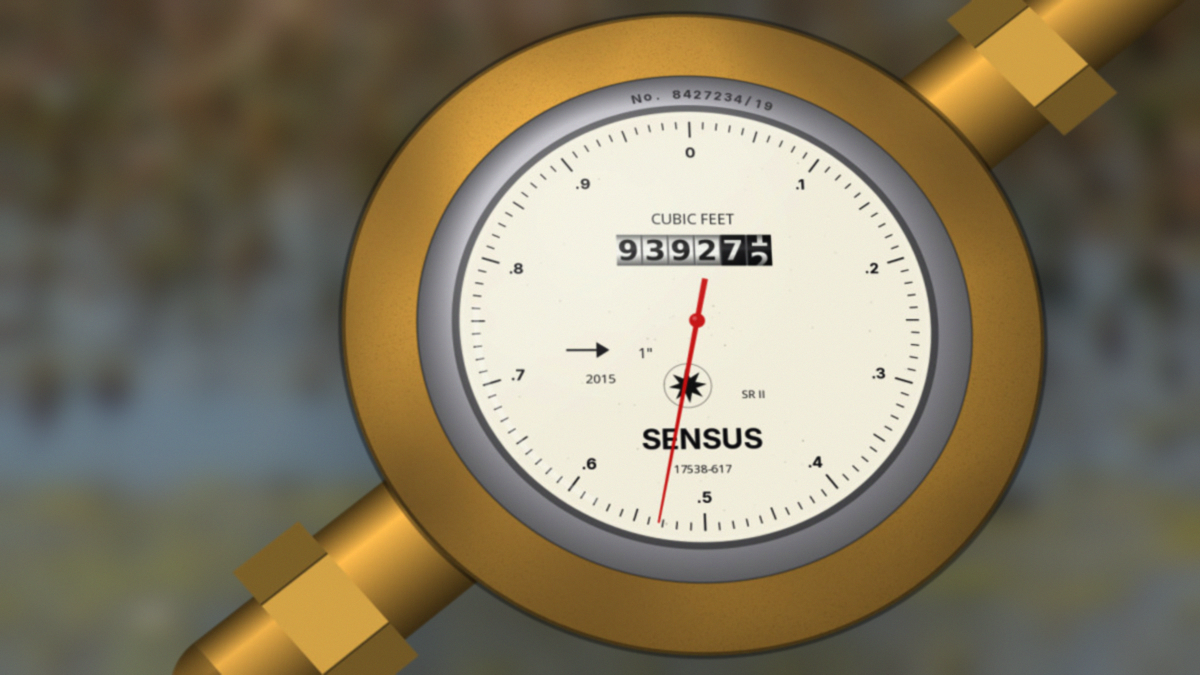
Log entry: 939271.53; ft³
